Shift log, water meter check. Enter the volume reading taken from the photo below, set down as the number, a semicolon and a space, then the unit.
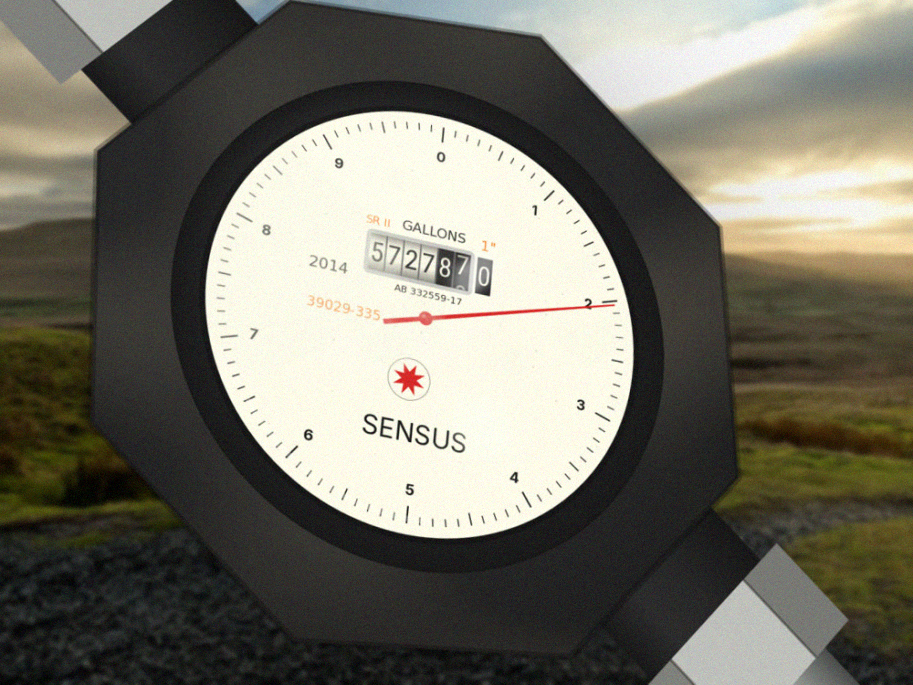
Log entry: 5727872.0; gal
